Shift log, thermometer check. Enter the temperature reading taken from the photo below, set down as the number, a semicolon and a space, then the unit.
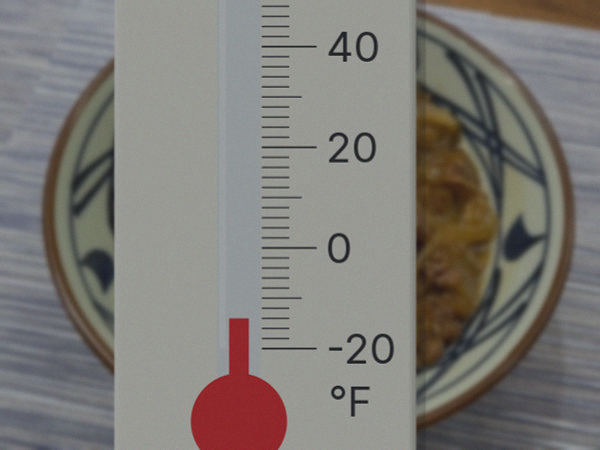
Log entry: -14; °F
